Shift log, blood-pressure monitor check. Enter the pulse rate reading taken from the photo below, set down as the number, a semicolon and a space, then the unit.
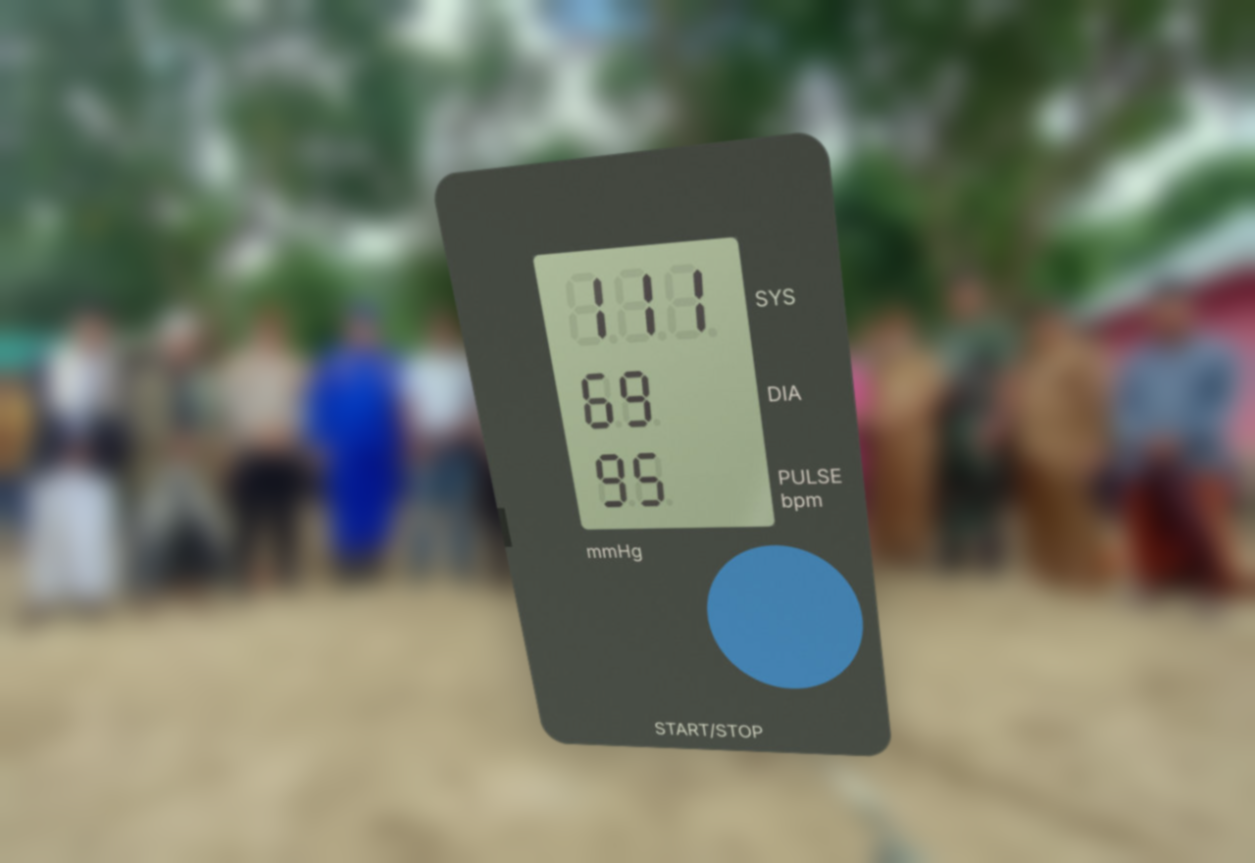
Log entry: 95; bpm
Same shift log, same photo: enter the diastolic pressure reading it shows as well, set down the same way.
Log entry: 69; mmHg
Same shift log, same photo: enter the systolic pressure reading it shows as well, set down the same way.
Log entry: 111; mmHg
